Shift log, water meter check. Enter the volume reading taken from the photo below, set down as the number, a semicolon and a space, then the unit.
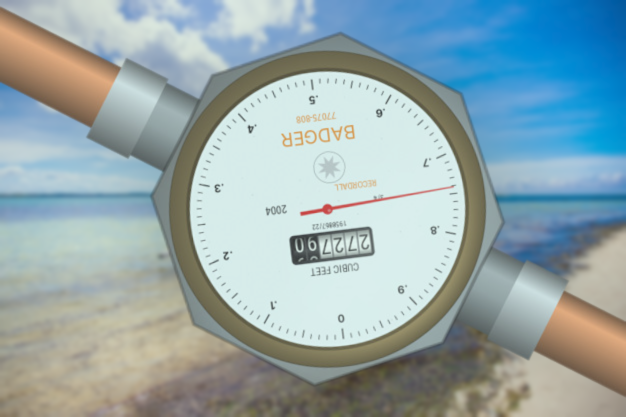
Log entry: 272789.74; ft³
